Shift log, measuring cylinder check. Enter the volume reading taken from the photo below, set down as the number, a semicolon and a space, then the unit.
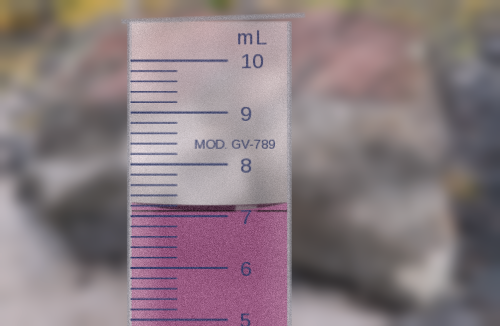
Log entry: 7.1; mL
